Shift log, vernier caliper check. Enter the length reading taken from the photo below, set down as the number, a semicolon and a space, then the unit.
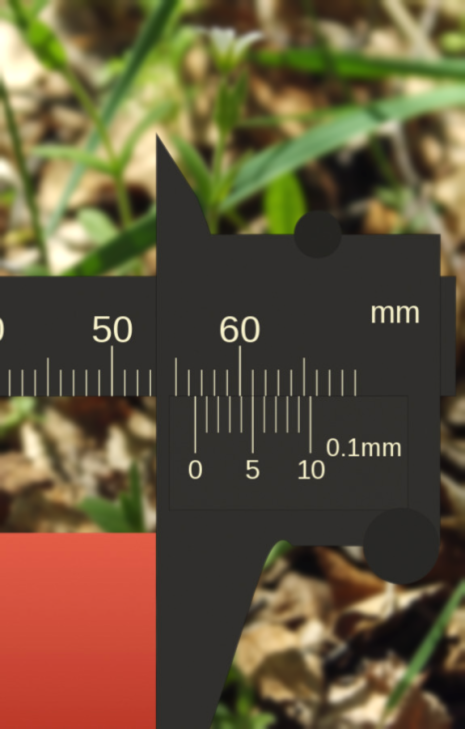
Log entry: 56.5; mm
